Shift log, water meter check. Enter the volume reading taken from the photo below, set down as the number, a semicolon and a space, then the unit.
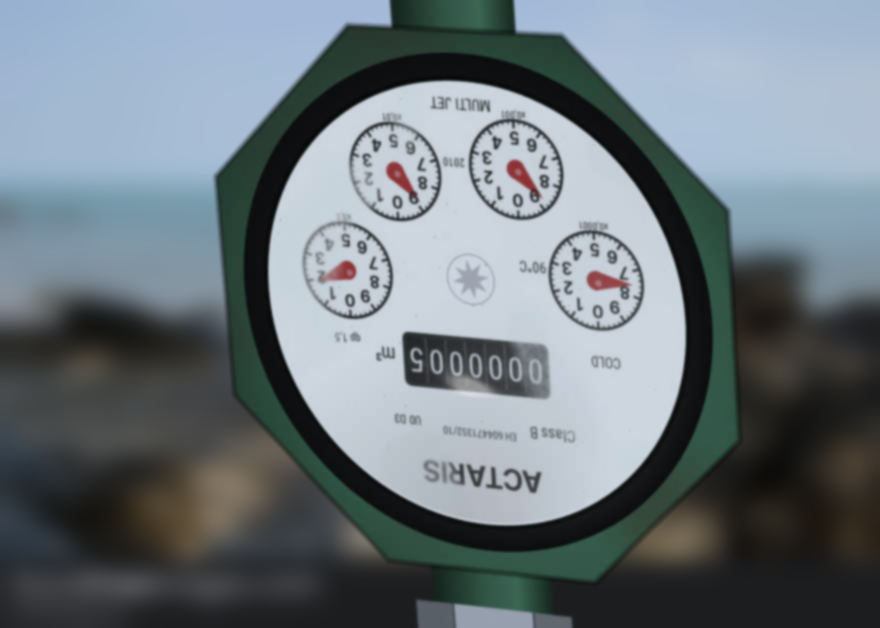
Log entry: 5.1887; m³
